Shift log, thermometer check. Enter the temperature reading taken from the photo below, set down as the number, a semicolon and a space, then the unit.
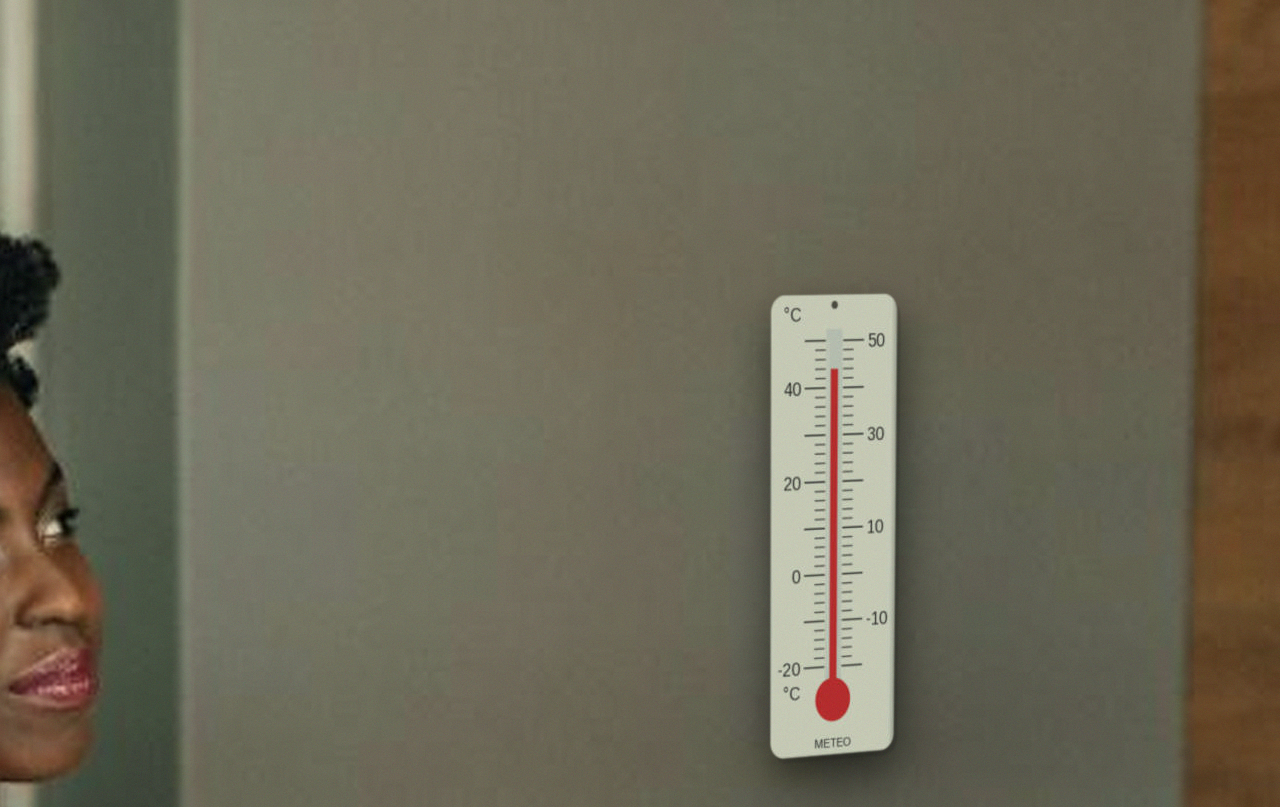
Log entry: 44; °C
